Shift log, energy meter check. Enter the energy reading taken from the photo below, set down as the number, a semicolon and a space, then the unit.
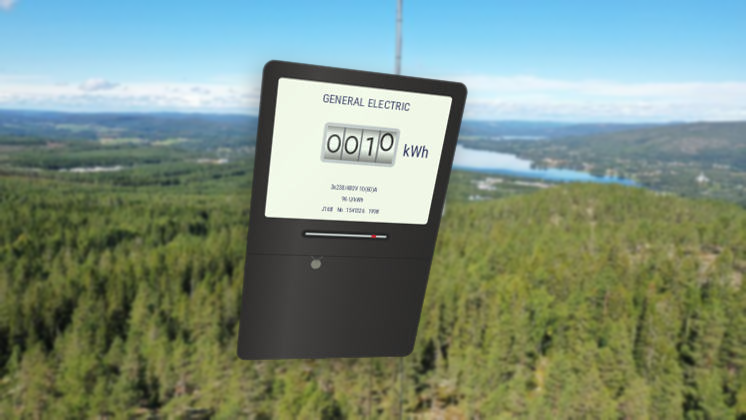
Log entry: 10; kWh
